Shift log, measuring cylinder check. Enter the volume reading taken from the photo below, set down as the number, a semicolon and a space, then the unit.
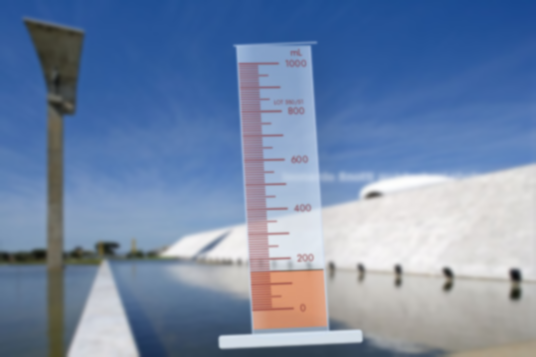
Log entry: 150; mL
